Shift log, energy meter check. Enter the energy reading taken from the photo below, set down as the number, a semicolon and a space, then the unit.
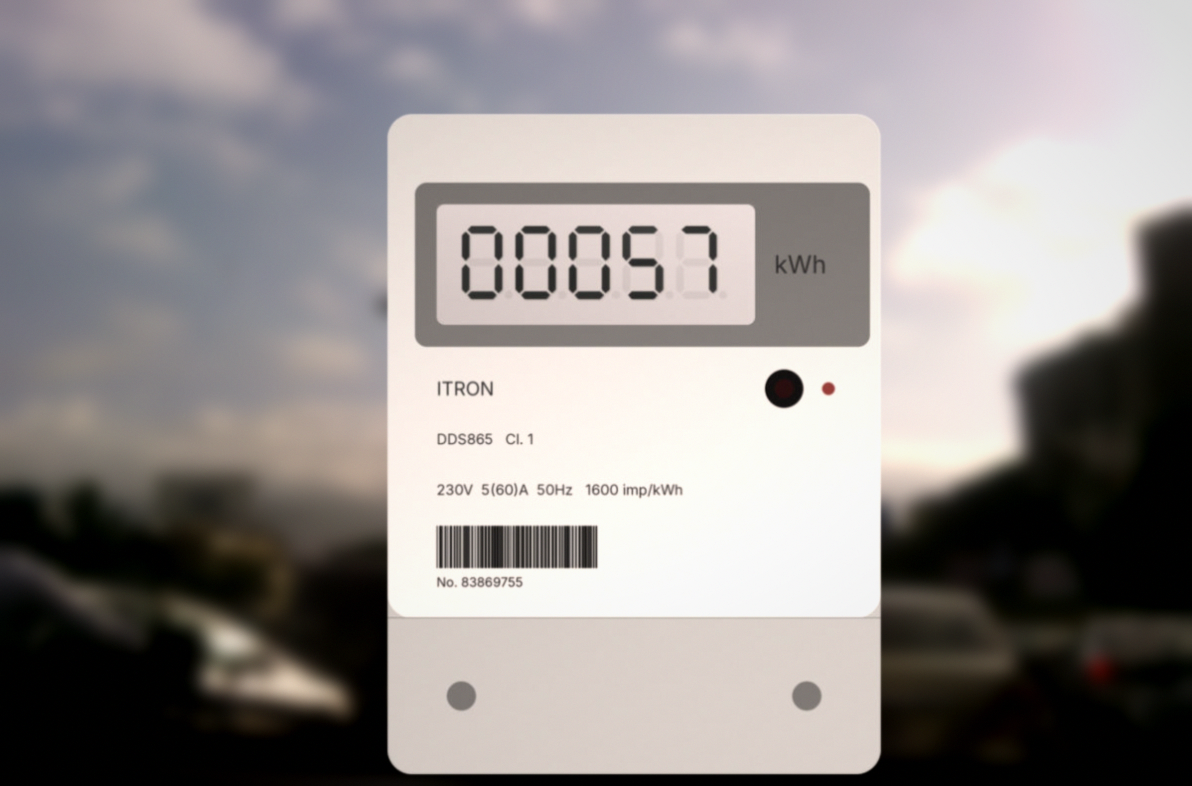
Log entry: 57; kWh
